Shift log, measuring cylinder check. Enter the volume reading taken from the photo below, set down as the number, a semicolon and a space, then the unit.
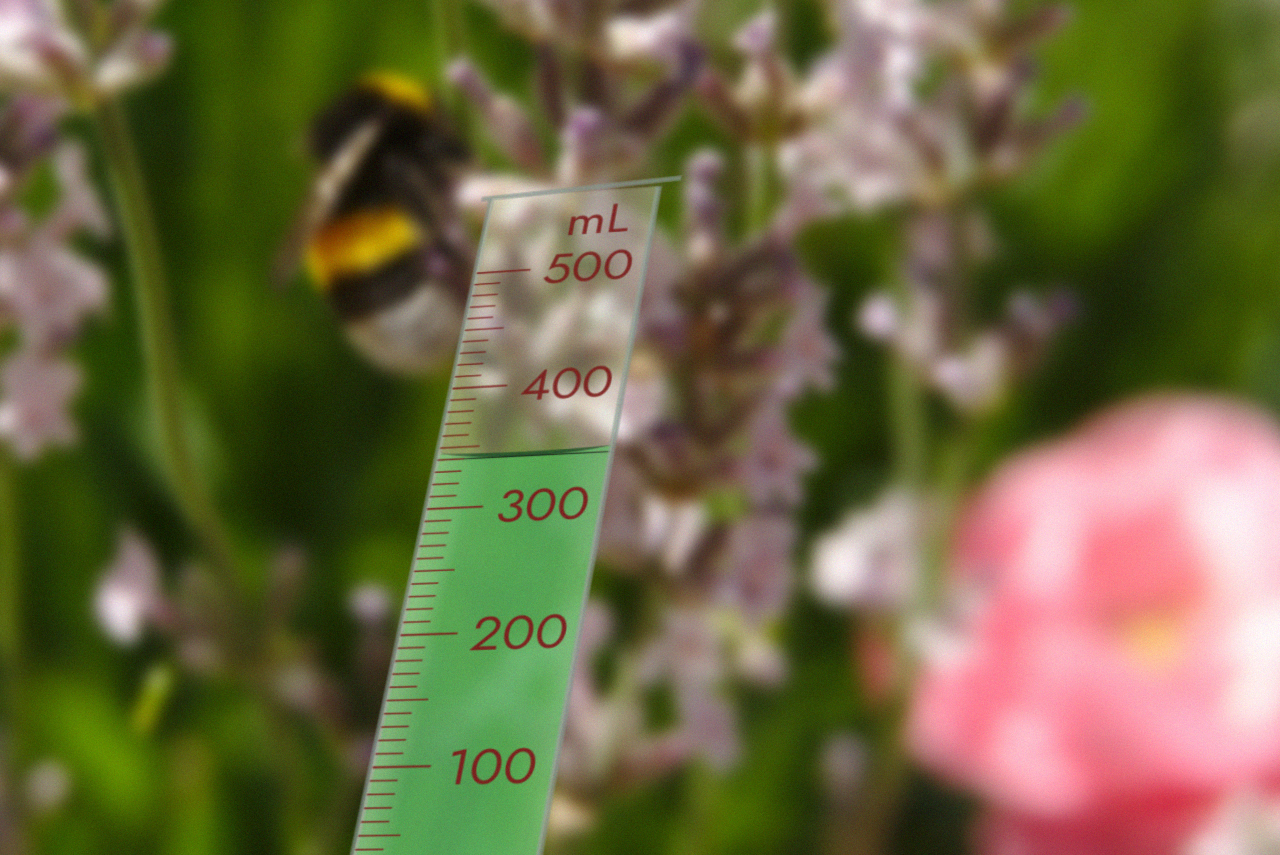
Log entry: 340; mL
